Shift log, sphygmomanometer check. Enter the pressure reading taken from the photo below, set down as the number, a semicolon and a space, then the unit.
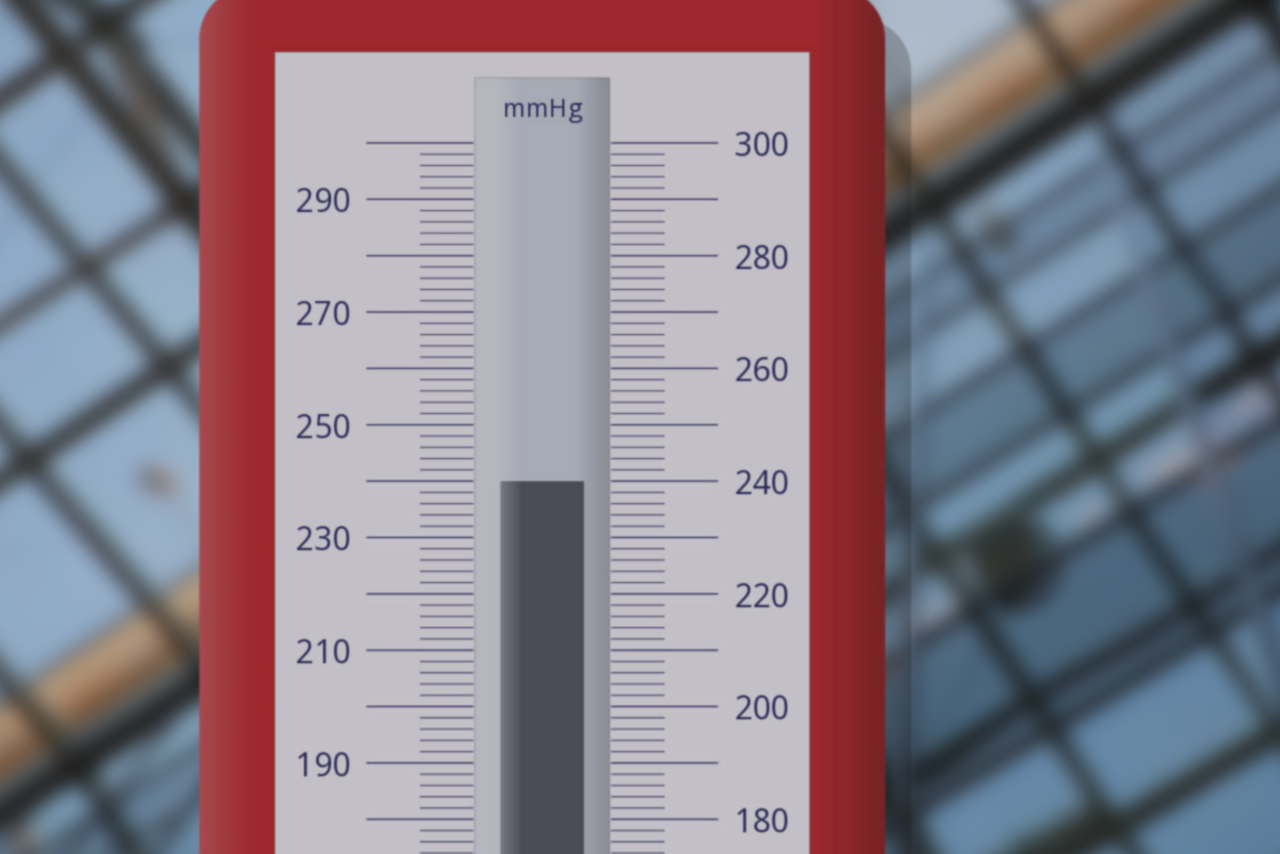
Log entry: 240; mmHg
